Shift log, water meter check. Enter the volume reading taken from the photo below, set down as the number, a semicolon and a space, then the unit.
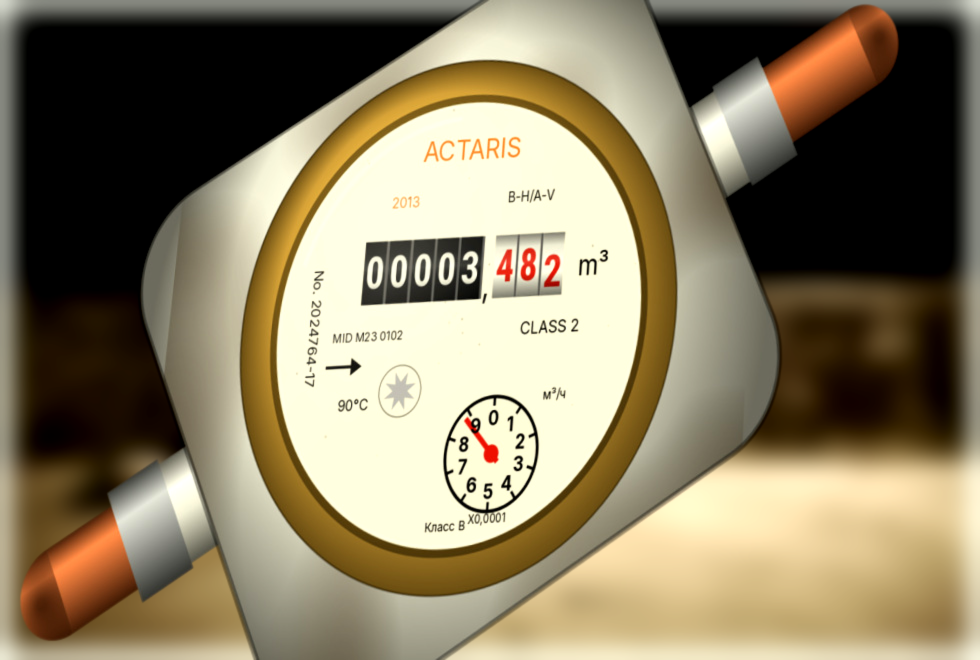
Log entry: 3.4818; m³
